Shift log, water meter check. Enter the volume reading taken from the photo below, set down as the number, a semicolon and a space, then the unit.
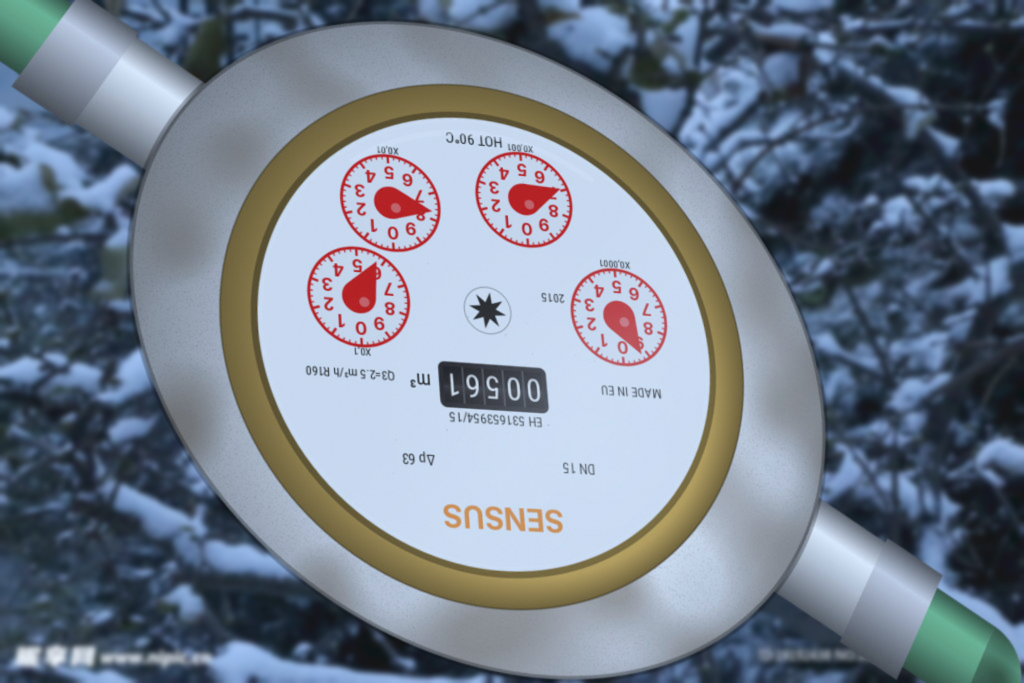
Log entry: 561.5769; m³
